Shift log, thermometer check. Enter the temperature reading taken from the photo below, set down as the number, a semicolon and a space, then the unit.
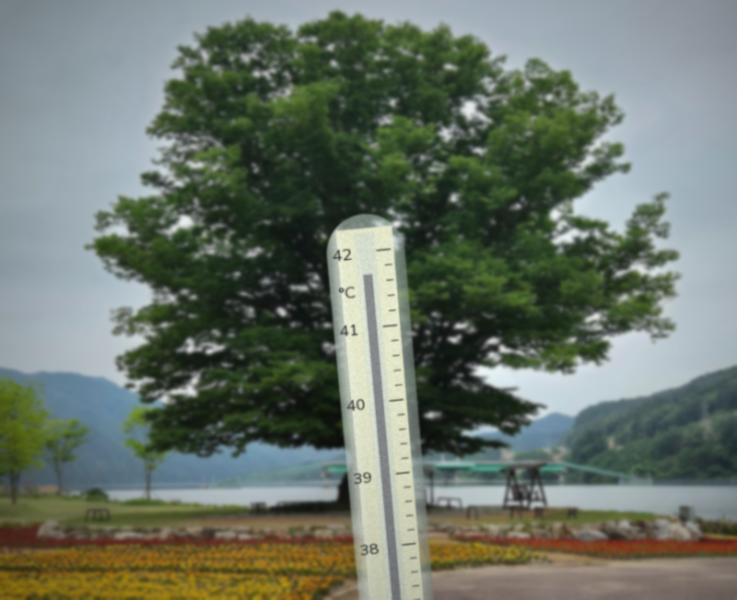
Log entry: 41.7; °C
